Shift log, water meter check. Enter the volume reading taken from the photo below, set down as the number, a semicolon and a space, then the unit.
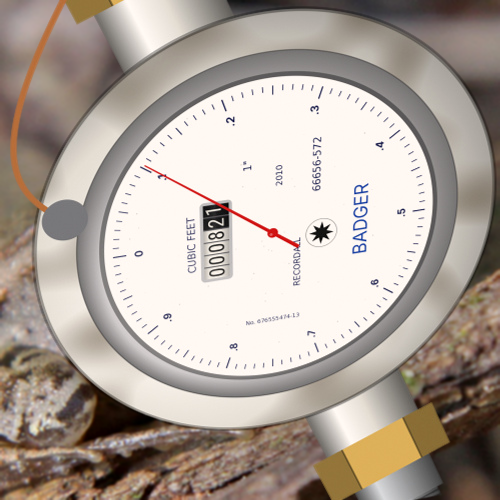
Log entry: 821.10; ft³
